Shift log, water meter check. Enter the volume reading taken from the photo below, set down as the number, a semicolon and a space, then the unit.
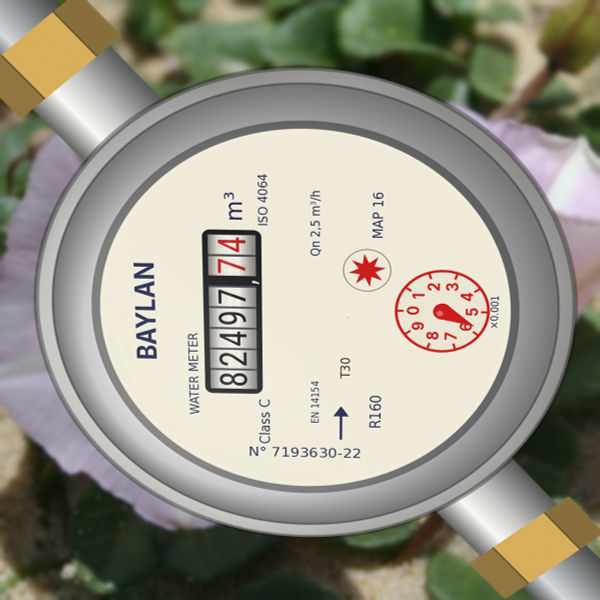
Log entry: 82497.745; m³
